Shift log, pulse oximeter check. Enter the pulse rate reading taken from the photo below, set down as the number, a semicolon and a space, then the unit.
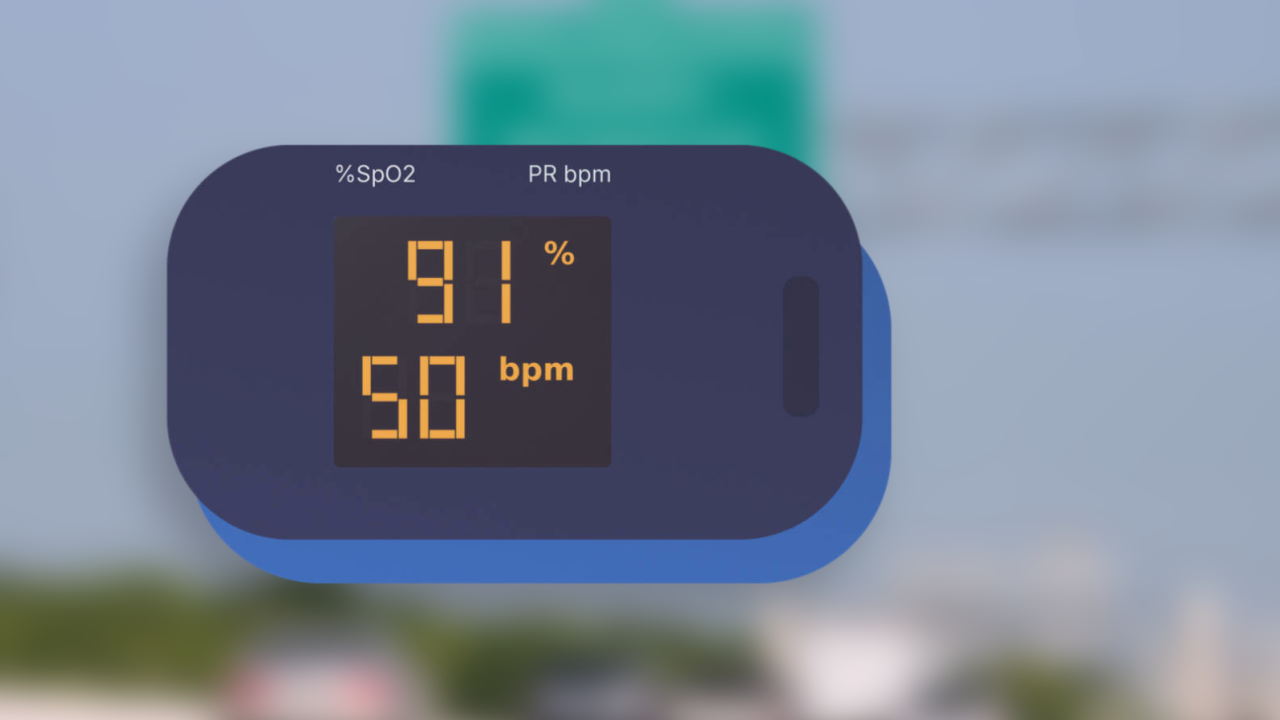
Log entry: 50; bpm
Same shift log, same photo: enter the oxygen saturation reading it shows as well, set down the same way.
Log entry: 91; %
